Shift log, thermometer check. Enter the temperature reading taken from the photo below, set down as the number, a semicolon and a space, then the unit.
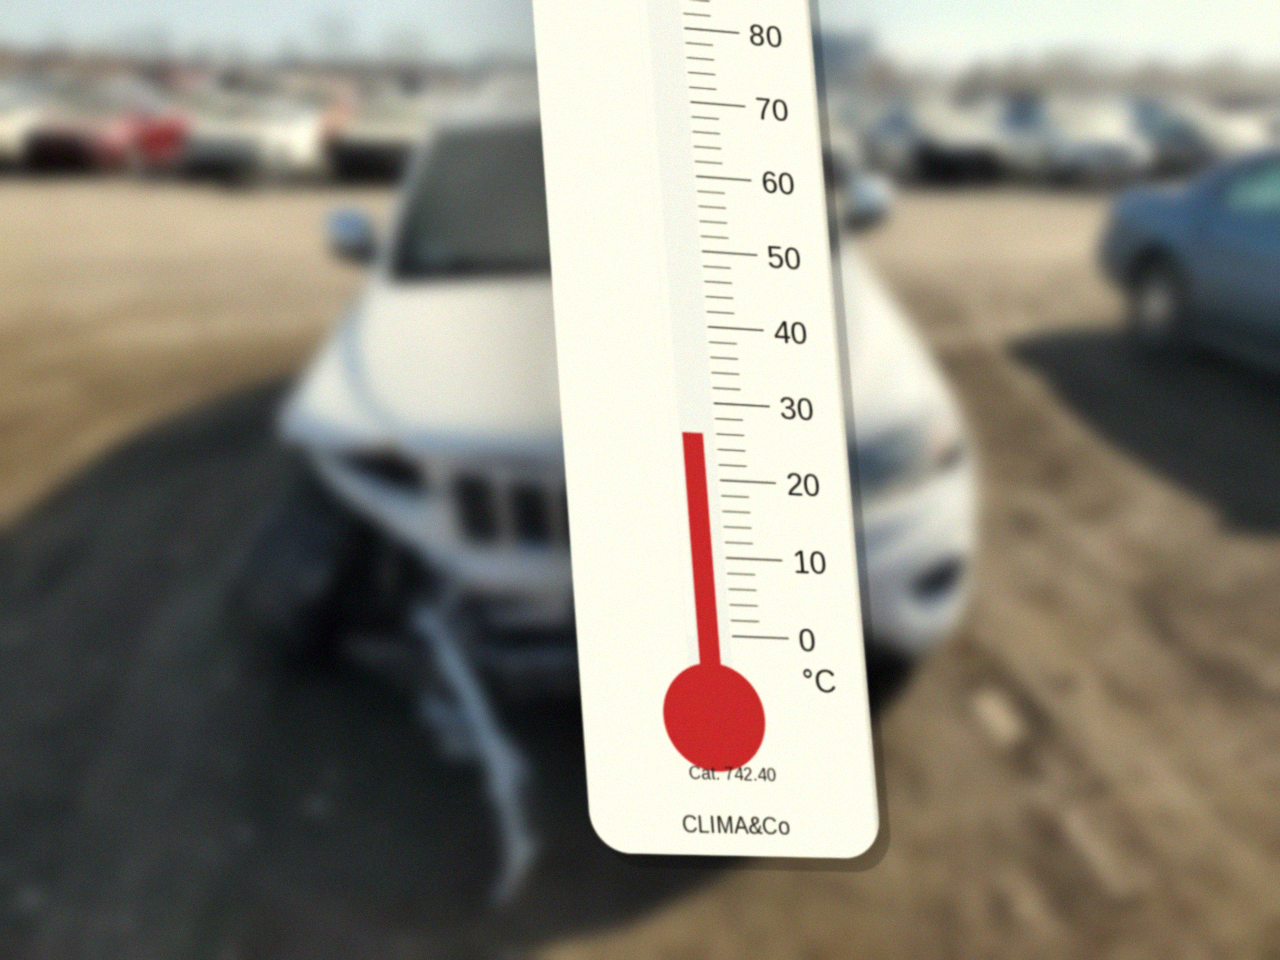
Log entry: 26; °C
